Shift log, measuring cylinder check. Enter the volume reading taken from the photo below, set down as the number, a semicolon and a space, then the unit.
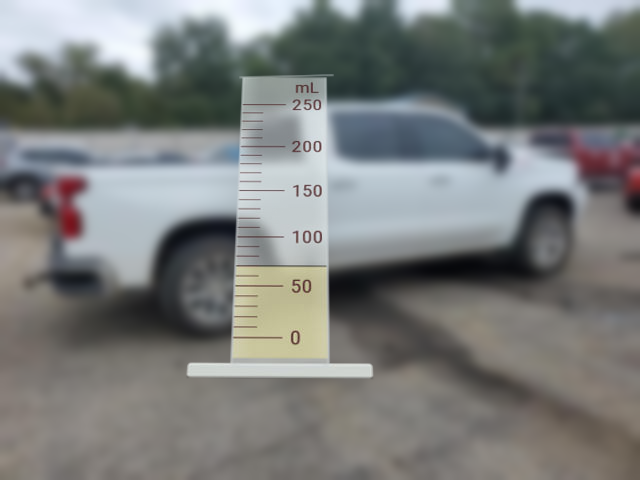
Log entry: 70; mL
